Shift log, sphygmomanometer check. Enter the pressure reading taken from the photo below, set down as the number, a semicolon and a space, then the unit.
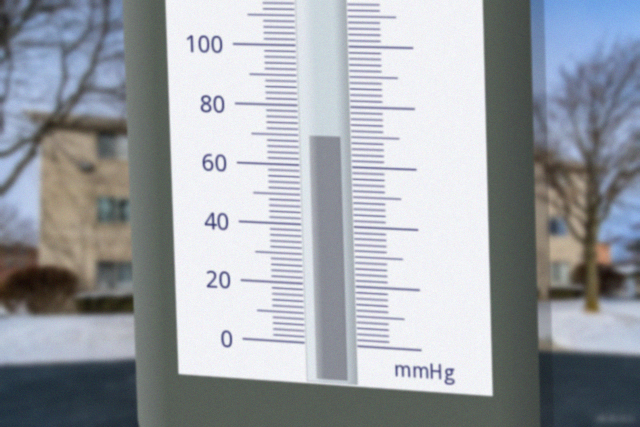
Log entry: 70; mmHg
